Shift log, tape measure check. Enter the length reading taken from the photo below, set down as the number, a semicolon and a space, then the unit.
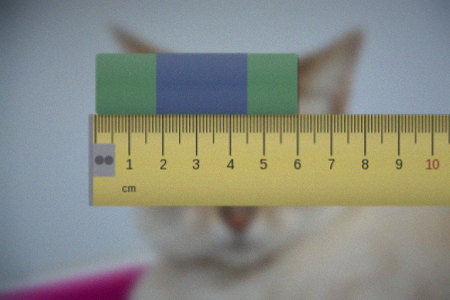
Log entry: 6; cm
